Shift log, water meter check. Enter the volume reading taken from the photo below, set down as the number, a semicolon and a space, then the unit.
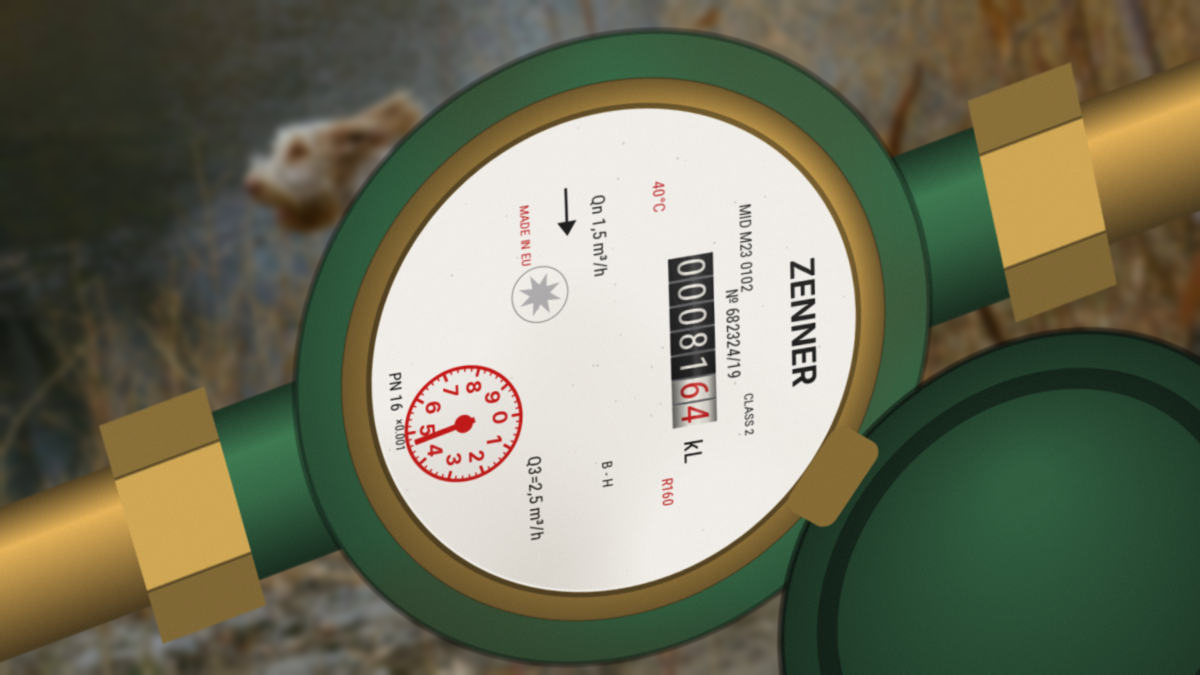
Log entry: 81.644; kL
